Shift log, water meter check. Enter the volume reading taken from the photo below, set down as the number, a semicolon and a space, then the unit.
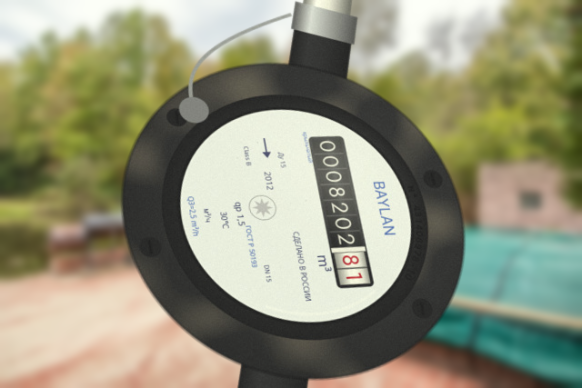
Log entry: 8202.81; m³
